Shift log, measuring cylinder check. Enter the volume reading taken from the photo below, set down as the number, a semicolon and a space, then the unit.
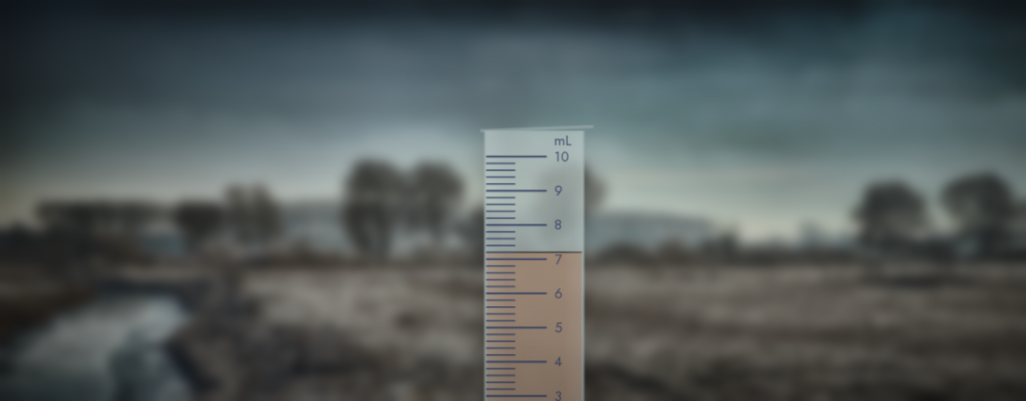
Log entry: 7.2; mL
